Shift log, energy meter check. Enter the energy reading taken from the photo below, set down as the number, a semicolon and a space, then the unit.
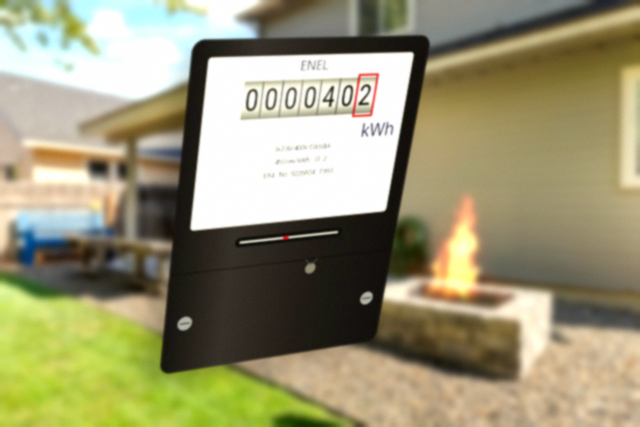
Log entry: 40.2; kWh
